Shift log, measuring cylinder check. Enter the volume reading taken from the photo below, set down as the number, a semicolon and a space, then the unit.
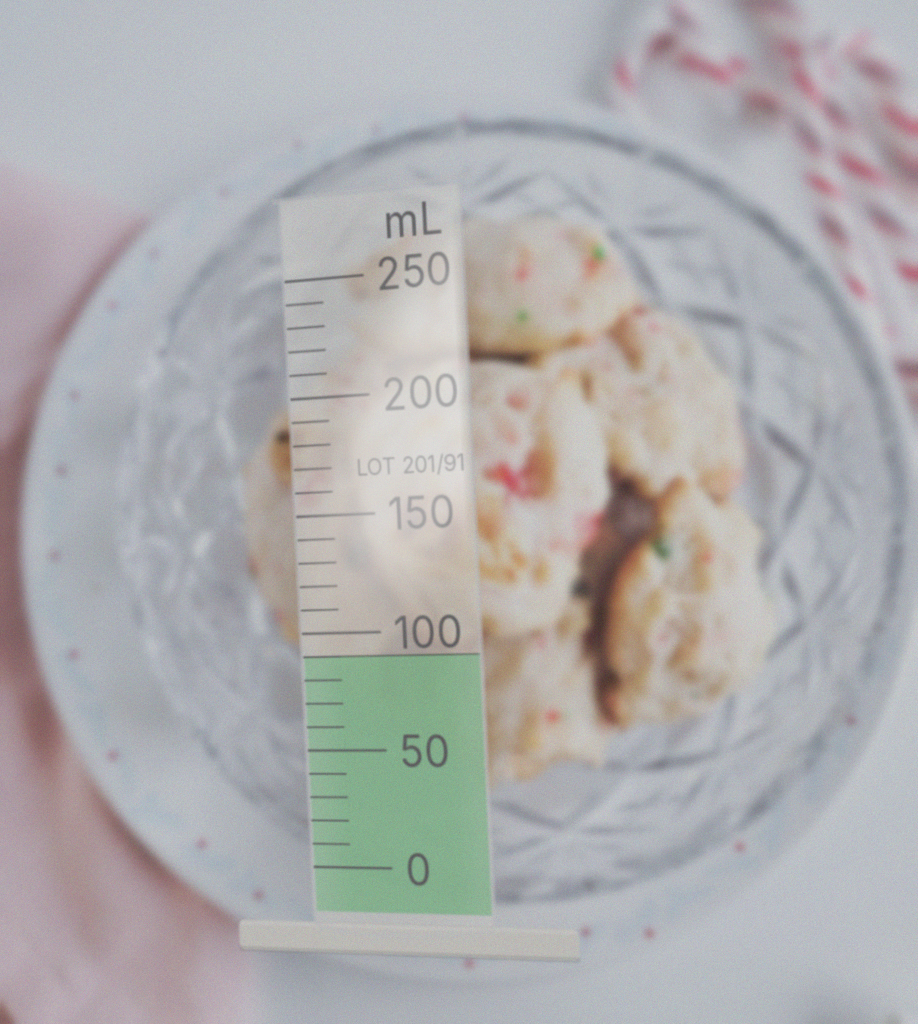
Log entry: 90; mL
